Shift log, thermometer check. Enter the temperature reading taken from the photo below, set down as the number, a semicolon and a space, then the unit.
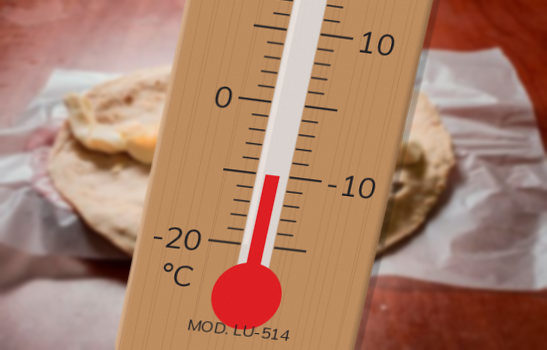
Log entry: -10; °C
